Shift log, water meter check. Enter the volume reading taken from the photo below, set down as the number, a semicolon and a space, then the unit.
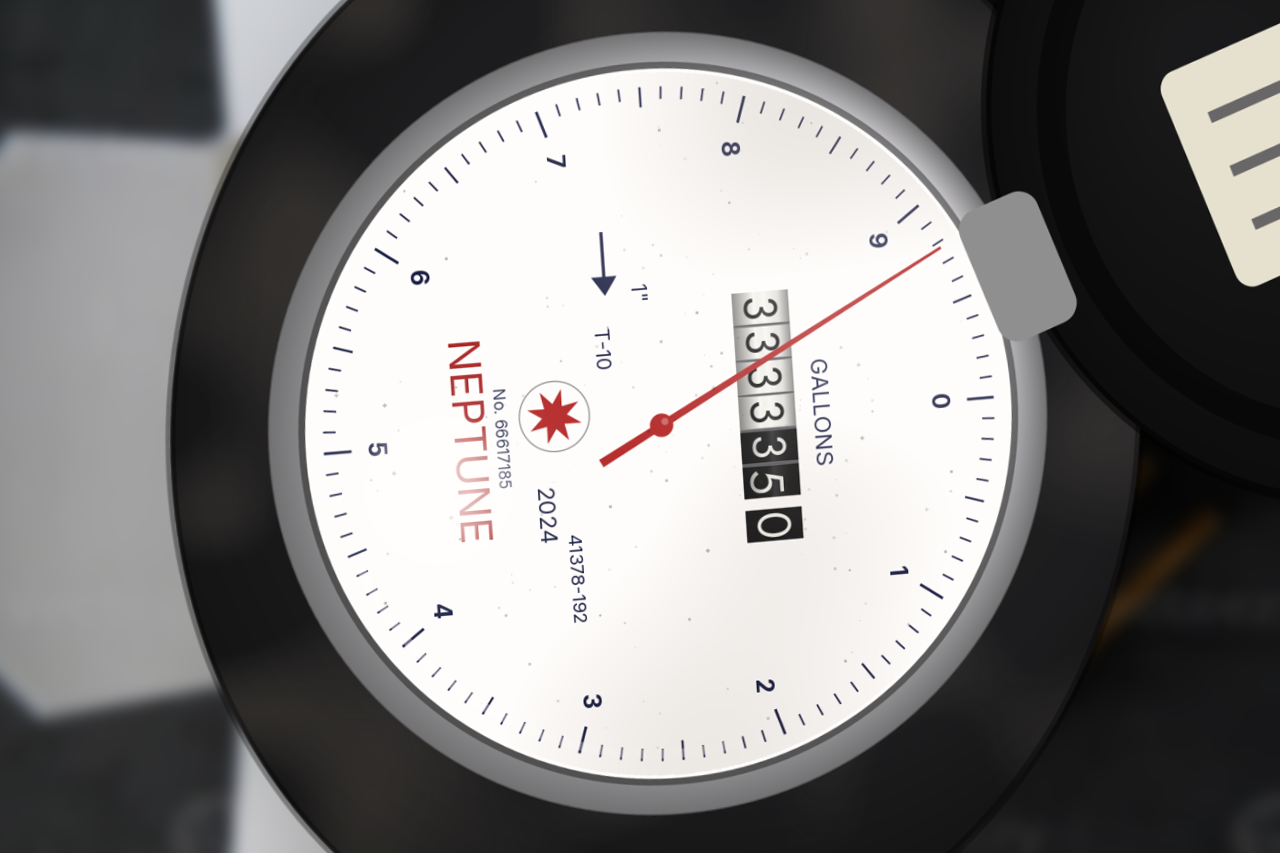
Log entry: 3333349.2; gal
